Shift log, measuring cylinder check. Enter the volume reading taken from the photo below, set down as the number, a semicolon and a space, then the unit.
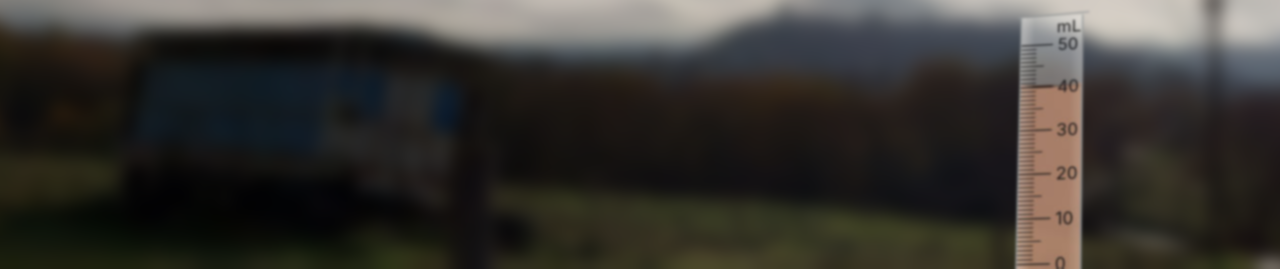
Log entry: 40; mL
